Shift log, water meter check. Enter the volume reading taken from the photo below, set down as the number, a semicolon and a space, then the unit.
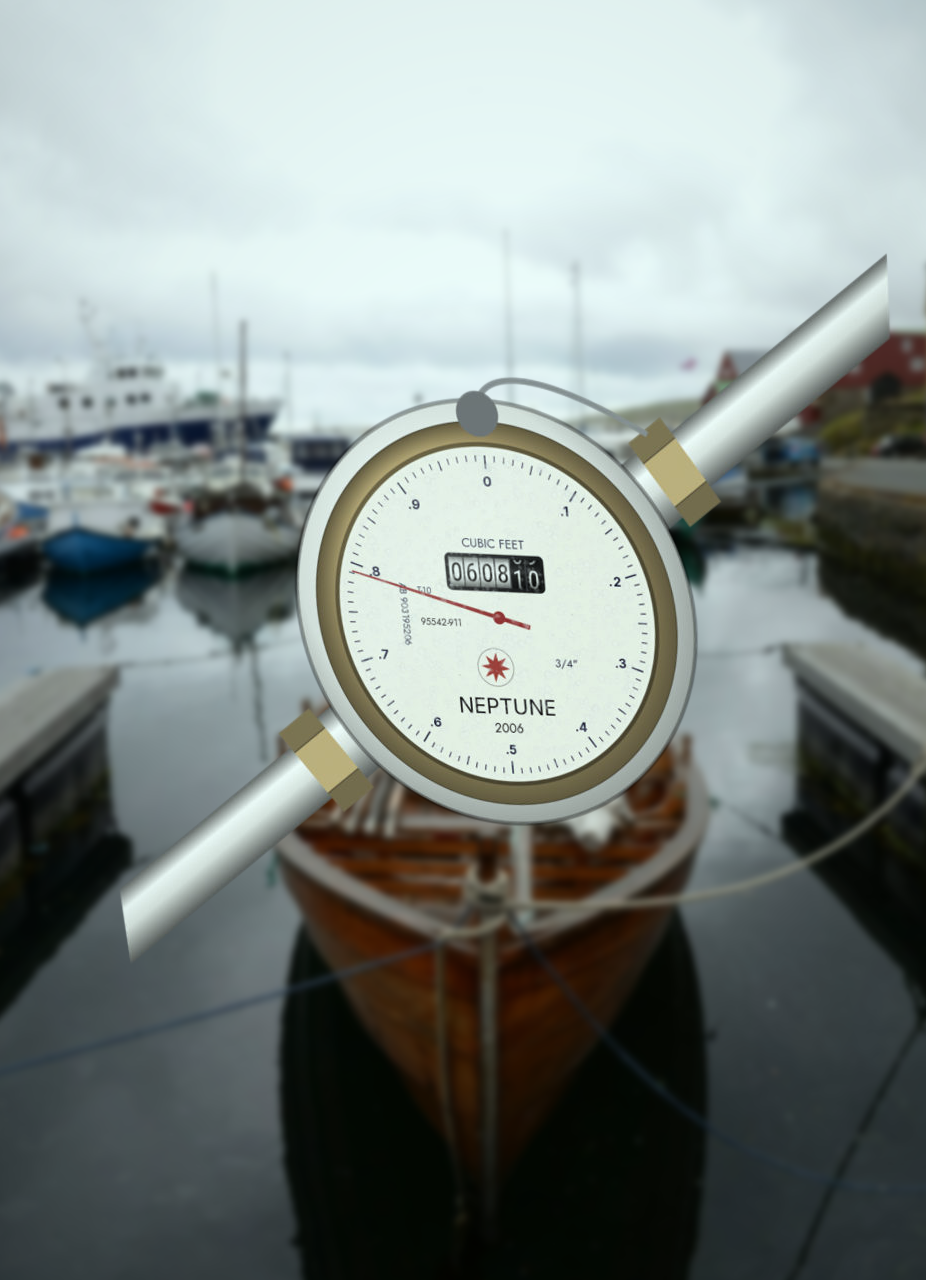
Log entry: 60809.79; ft³
